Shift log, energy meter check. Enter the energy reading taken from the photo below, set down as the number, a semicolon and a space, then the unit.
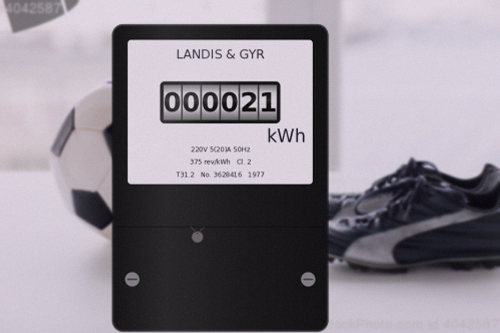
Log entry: 21; kWh
